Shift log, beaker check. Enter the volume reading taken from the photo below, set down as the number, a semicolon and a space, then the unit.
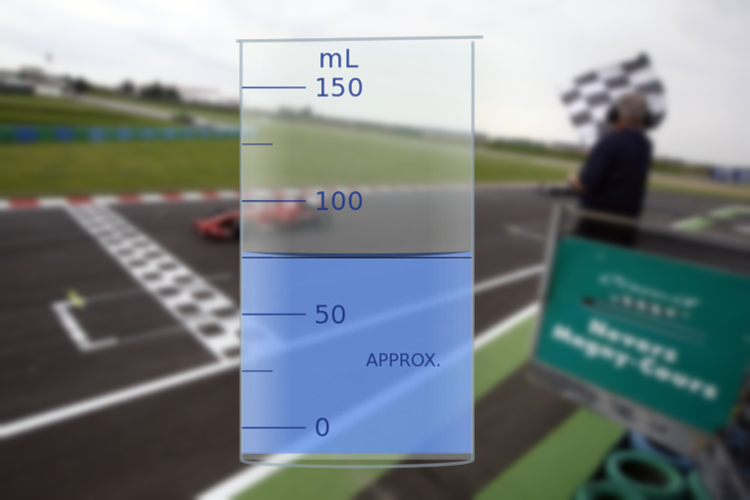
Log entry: 75; mL
